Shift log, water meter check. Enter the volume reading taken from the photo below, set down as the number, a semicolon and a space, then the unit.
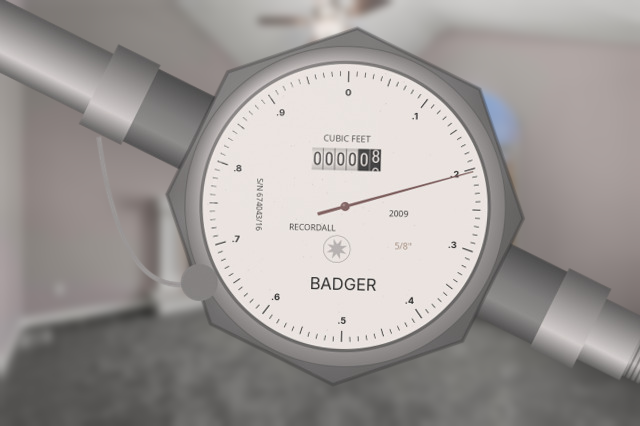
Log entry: 8.20; ft³
